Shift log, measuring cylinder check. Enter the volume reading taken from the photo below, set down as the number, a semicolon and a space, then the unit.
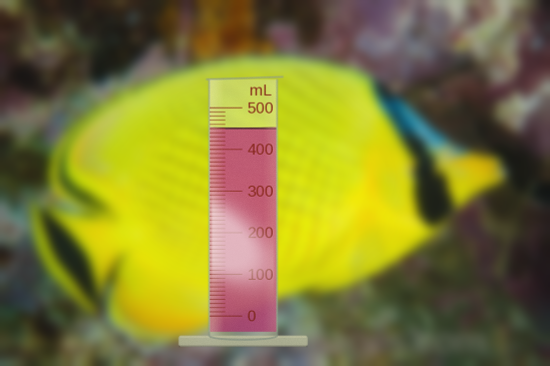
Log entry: 450; mL
